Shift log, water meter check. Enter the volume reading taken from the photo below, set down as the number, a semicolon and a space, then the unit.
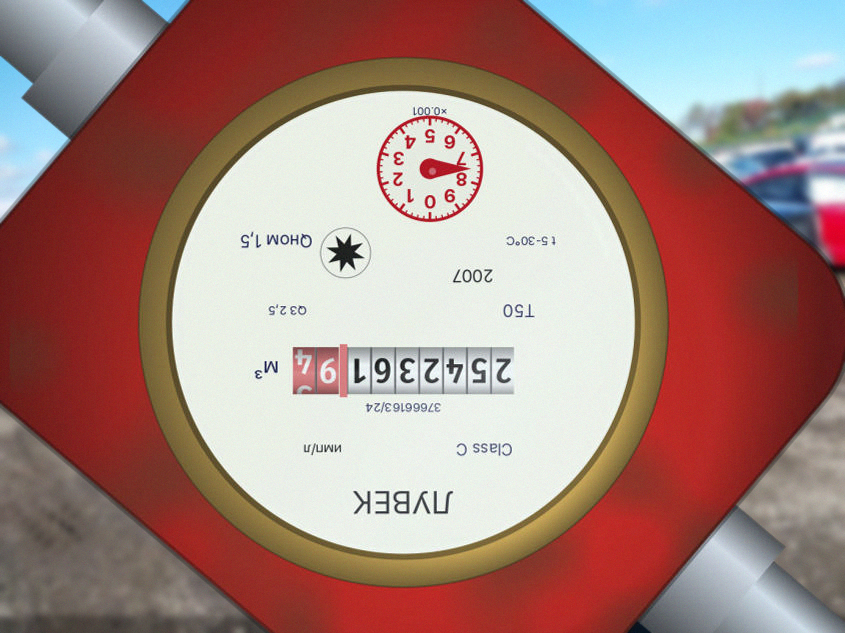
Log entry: 2542361.937; m³
